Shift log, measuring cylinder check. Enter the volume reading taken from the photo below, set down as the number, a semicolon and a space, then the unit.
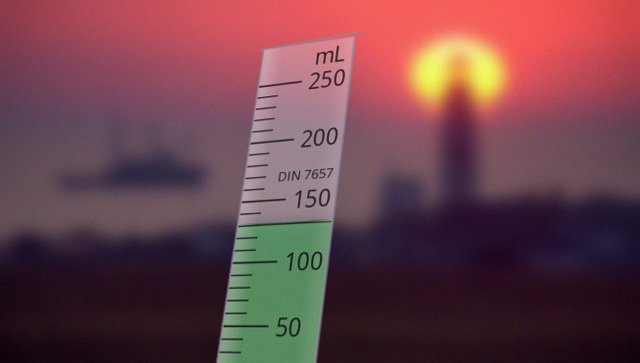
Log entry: 130; mL
